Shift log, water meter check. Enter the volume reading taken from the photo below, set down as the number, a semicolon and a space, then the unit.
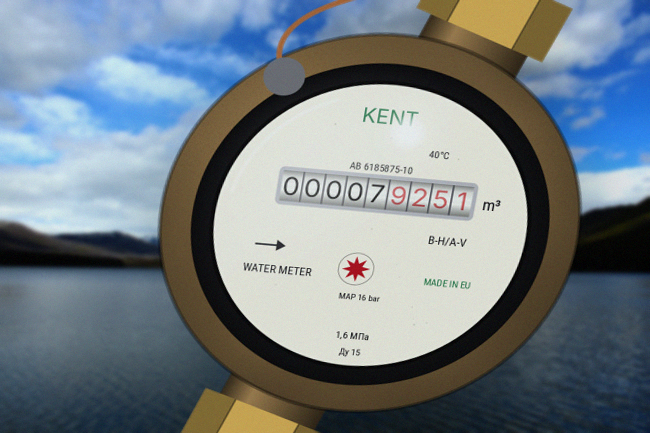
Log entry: 7.9251; m³
